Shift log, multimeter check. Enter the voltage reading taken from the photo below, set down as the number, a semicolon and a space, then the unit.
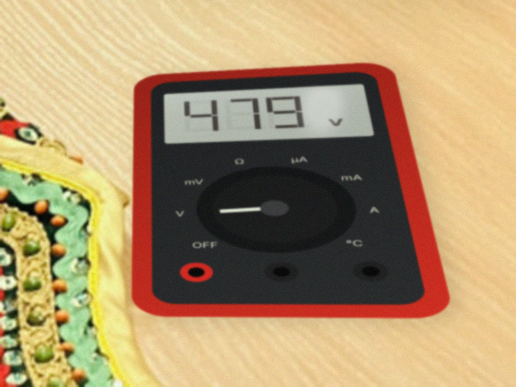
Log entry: 479; V
